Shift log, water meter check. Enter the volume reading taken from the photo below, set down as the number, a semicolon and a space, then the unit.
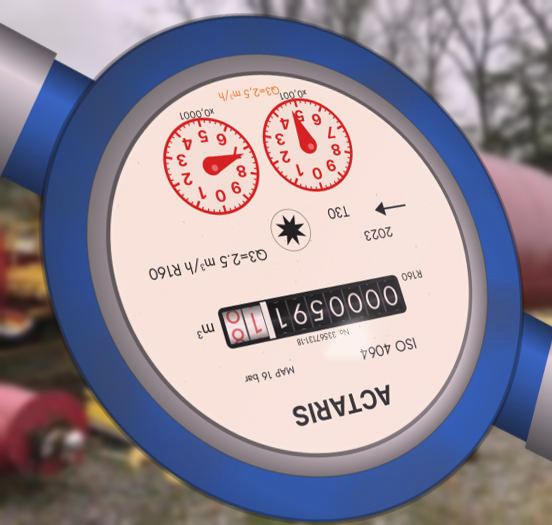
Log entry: 591.1847; m³
